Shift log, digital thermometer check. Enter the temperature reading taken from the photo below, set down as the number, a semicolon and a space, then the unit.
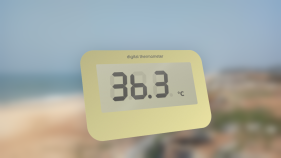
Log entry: 36.3; °C
